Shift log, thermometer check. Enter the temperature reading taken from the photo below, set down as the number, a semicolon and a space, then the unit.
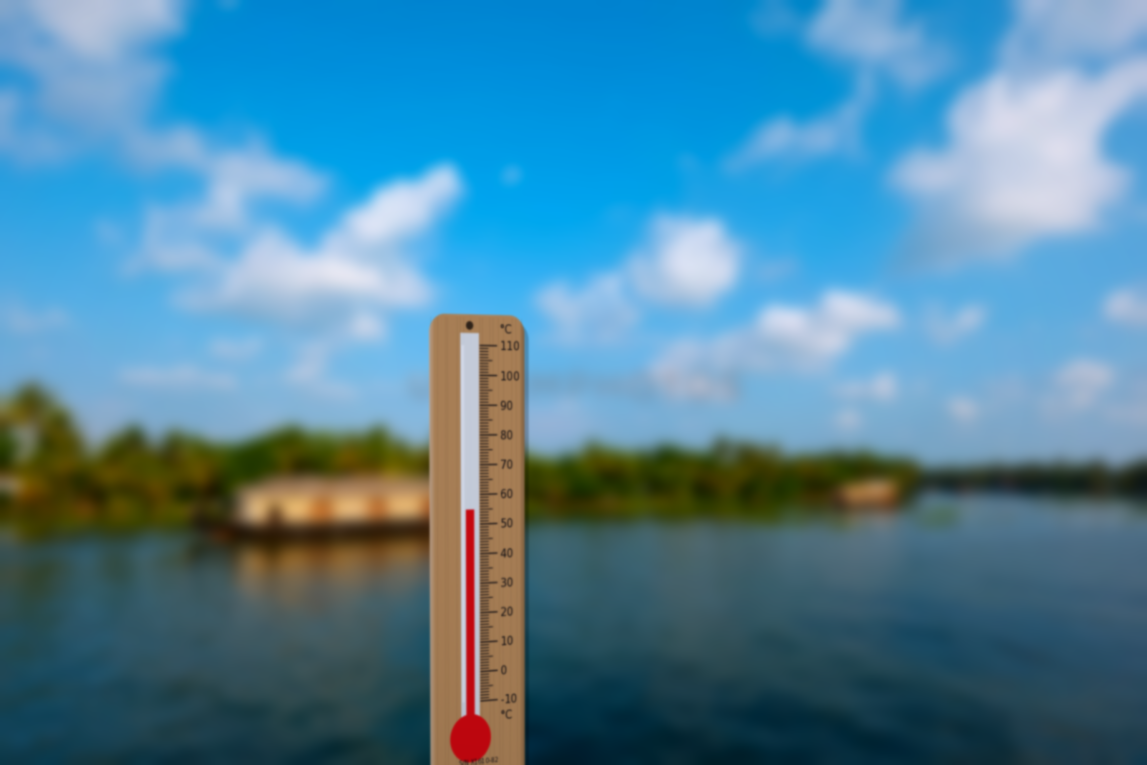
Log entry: 55; °C
